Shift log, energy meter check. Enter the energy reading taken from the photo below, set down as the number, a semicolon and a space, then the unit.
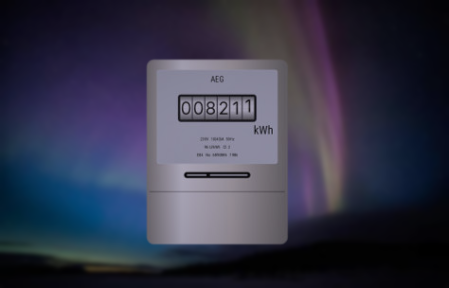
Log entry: 8211; kWh
